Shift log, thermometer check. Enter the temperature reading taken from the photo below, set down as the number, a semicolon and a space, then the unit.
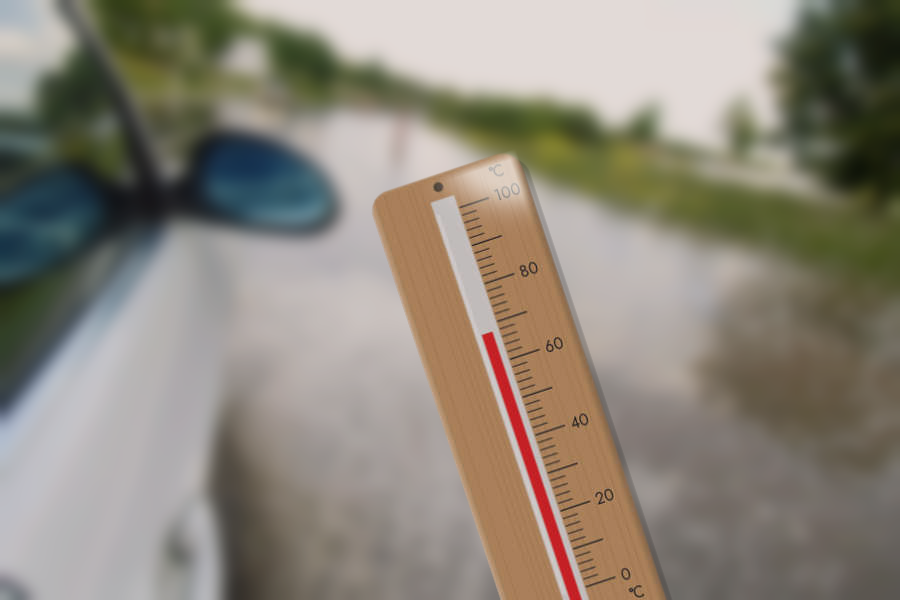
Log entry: 68; °C
